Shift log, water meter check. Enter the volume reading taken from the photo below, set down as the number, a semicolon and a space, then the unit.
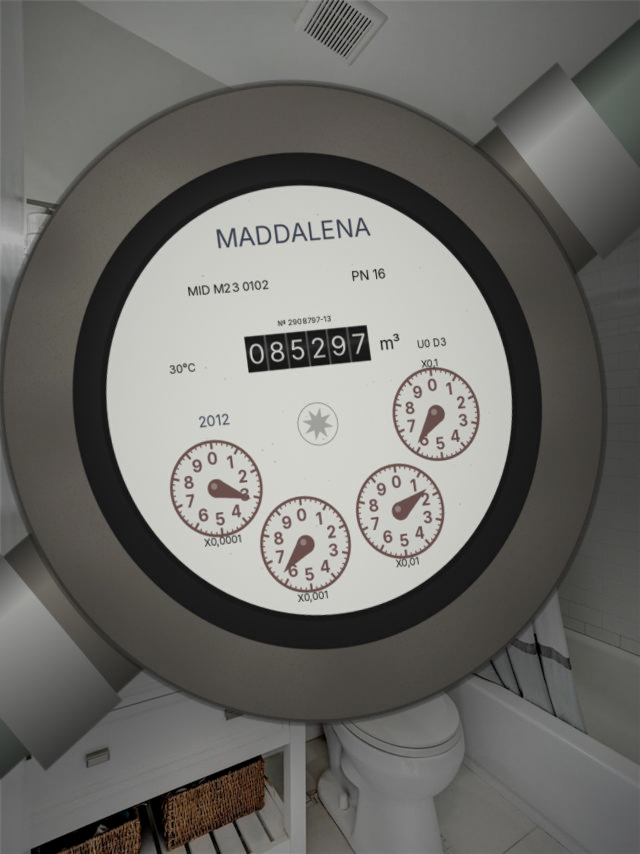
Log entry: 85297.6163; m³
